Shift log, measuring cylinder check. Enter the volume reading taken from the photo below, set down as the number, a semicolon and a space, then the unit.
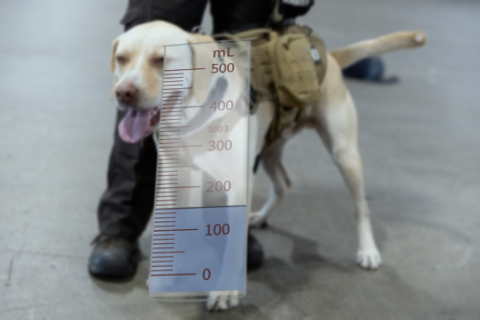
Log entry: 150; mL
